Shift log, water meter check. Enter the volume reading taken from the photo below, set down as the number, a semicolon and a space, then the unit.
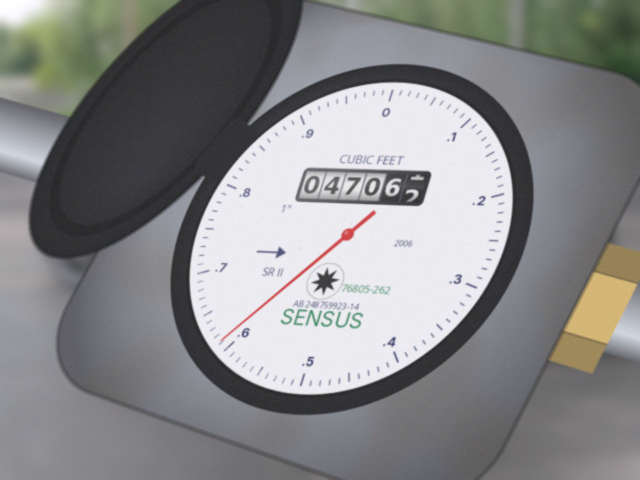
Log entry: 47061.61; ft³
